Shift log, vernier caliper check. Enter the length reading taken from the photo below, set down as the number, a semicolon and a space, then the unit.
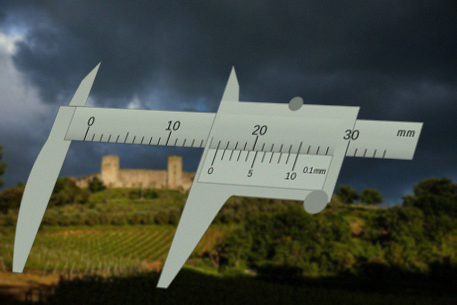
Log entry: 16.0; mm
